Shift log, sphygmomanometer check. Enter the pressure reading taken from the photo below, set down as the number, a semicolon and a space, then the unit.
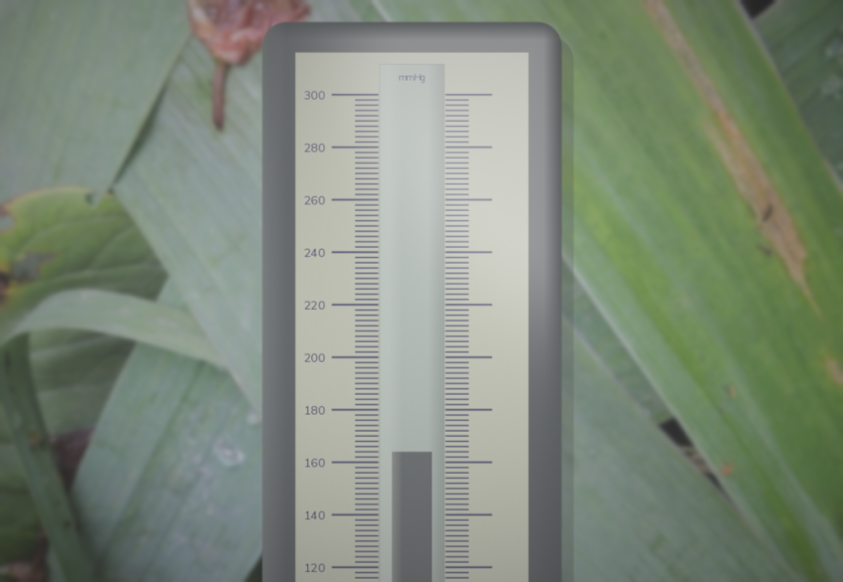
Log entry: 164; mmHg
